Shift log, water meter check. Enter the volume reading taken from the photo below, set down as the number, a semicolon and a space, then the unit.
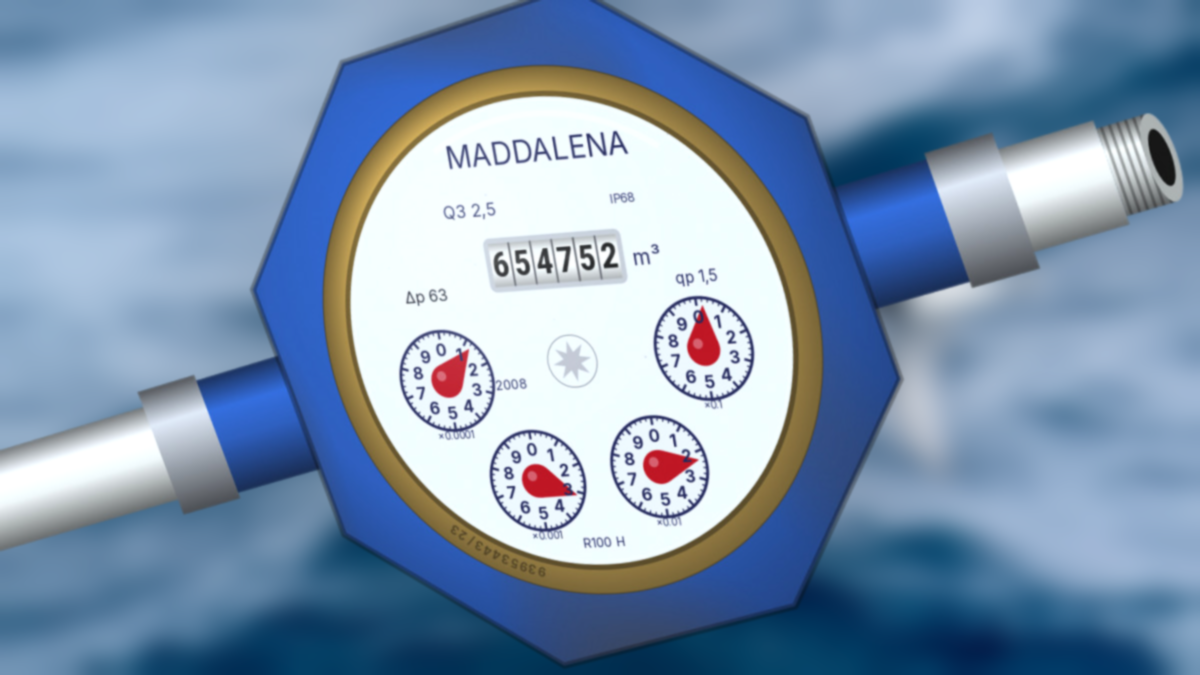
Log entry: 654752.0231; m³
